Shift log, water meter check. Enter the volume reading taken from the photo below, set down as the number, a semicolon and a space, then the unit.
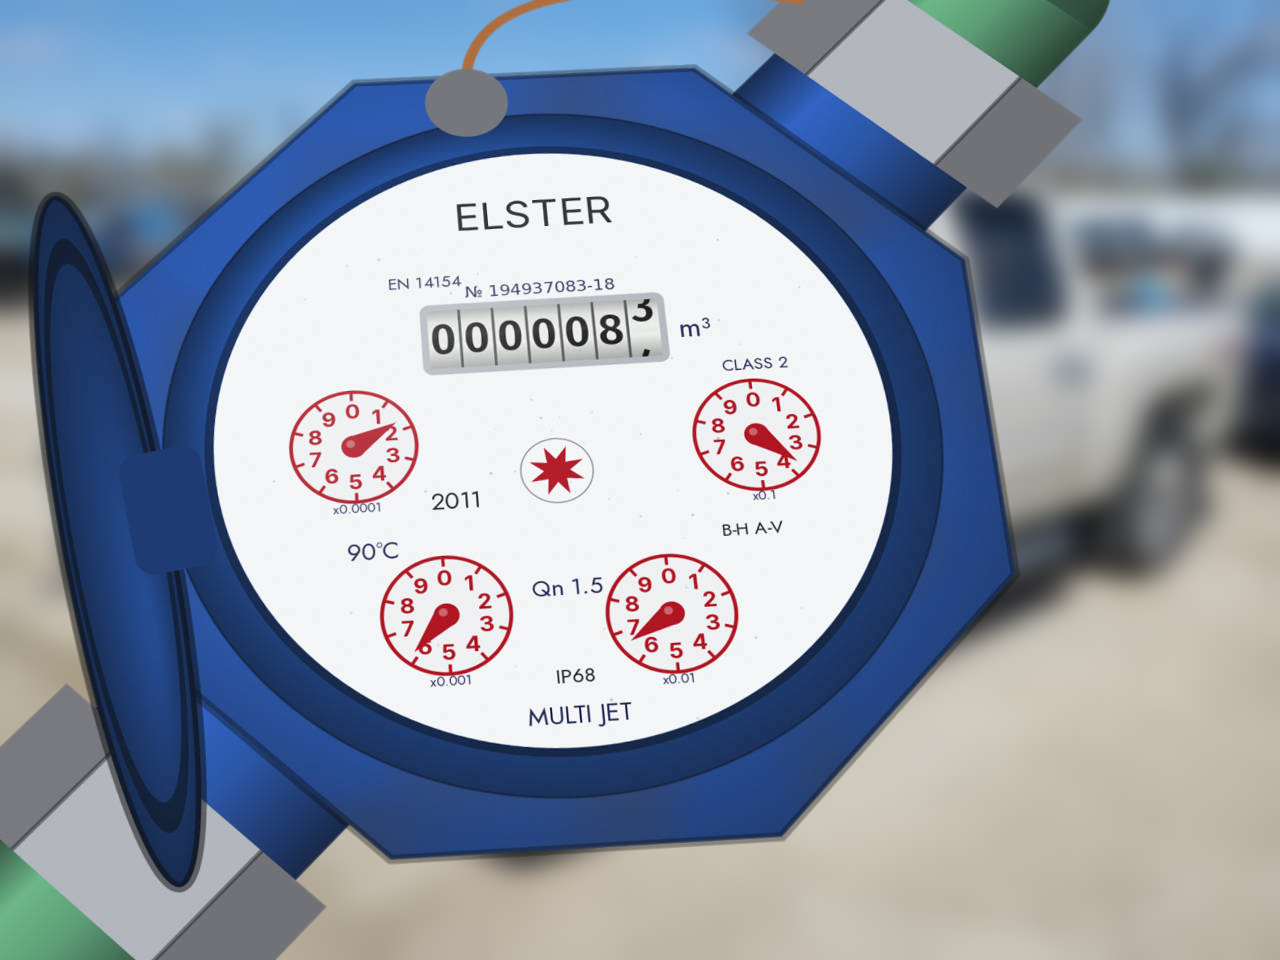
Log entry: 83.3661; m³
